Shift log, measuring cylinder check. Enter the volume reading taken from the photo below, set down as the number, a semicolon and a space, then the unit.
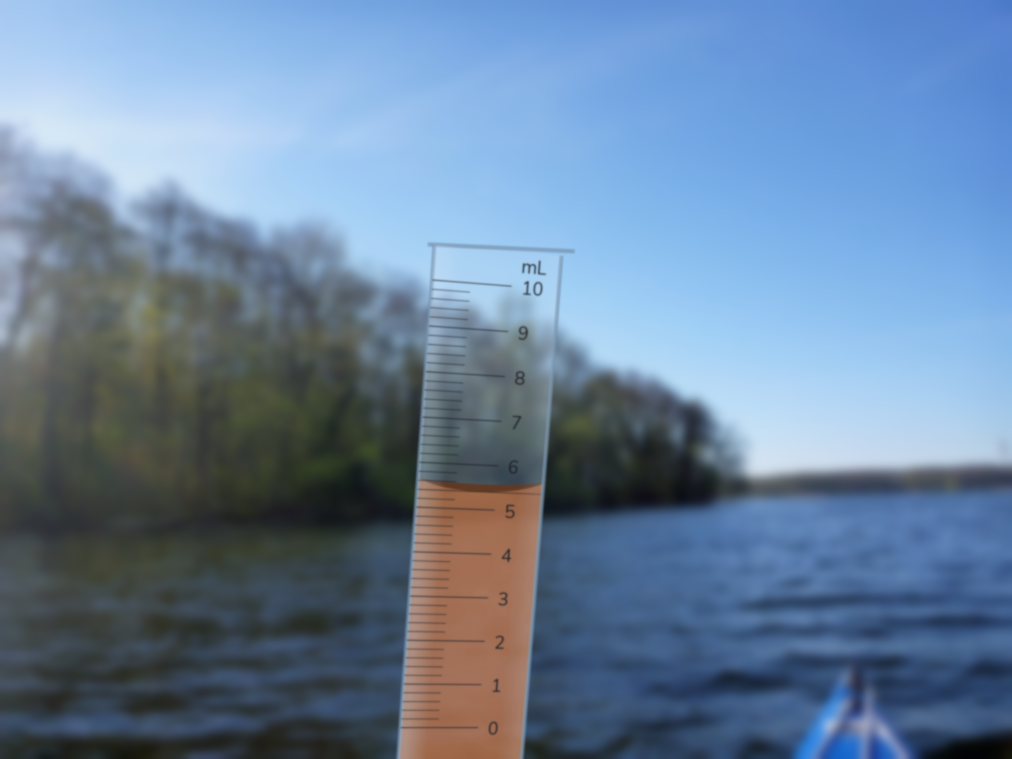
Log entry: 5.4; mL
